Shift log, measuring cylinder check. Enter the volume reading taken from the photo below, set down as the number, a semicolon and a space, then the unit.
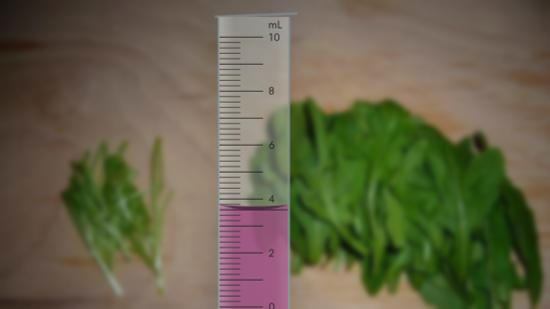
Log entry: 3.6; mL
